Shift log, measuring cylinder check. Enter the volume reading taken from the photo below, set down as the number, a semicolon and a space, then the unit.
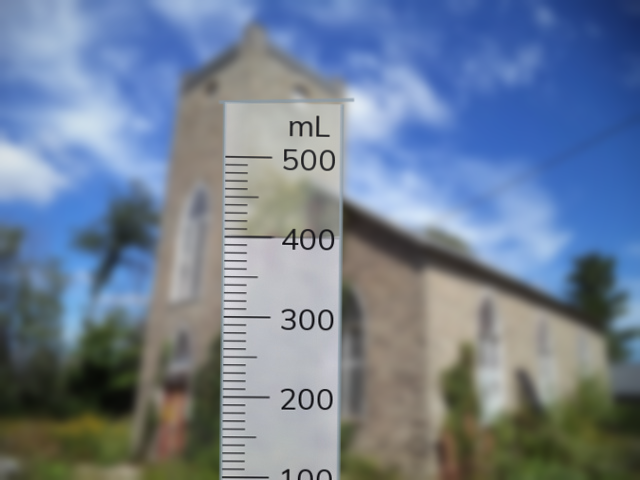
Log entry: 400; mL
